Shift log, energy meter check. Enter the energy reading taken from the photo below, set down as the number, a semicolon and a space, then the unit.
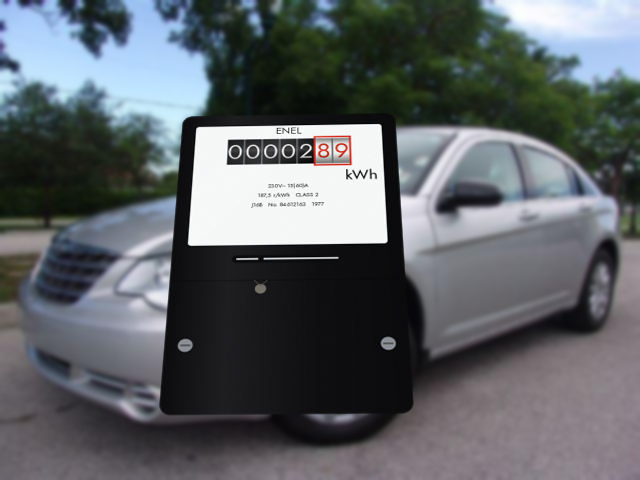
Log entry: 2.89; kWh
